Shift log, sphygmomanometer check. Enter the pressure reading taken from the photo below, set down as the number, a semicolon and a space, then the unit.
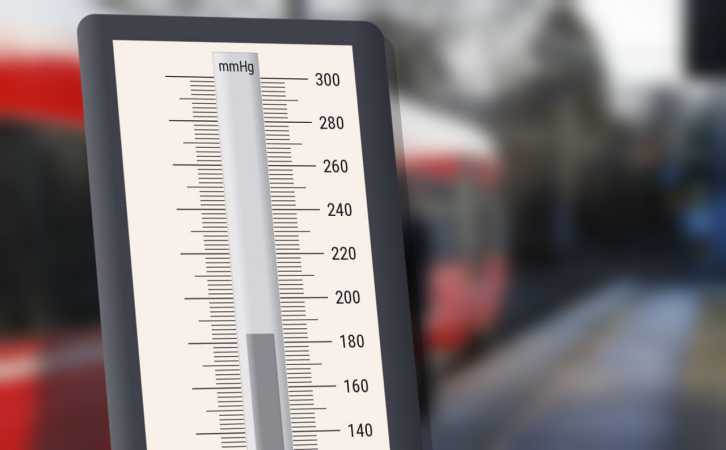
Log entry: 184; mmHg
